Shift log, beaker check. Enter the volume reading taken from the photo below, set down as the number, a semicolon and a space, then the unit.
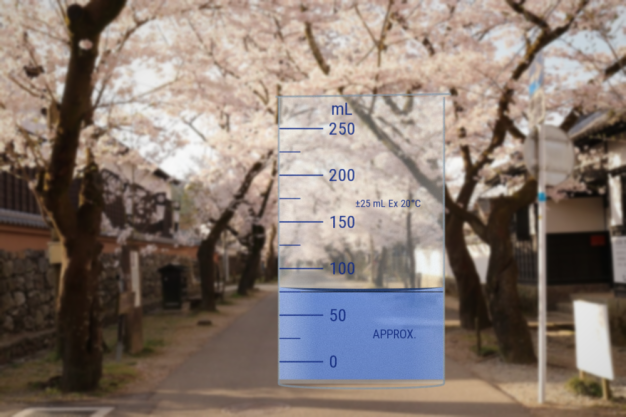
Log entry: 75; mL
